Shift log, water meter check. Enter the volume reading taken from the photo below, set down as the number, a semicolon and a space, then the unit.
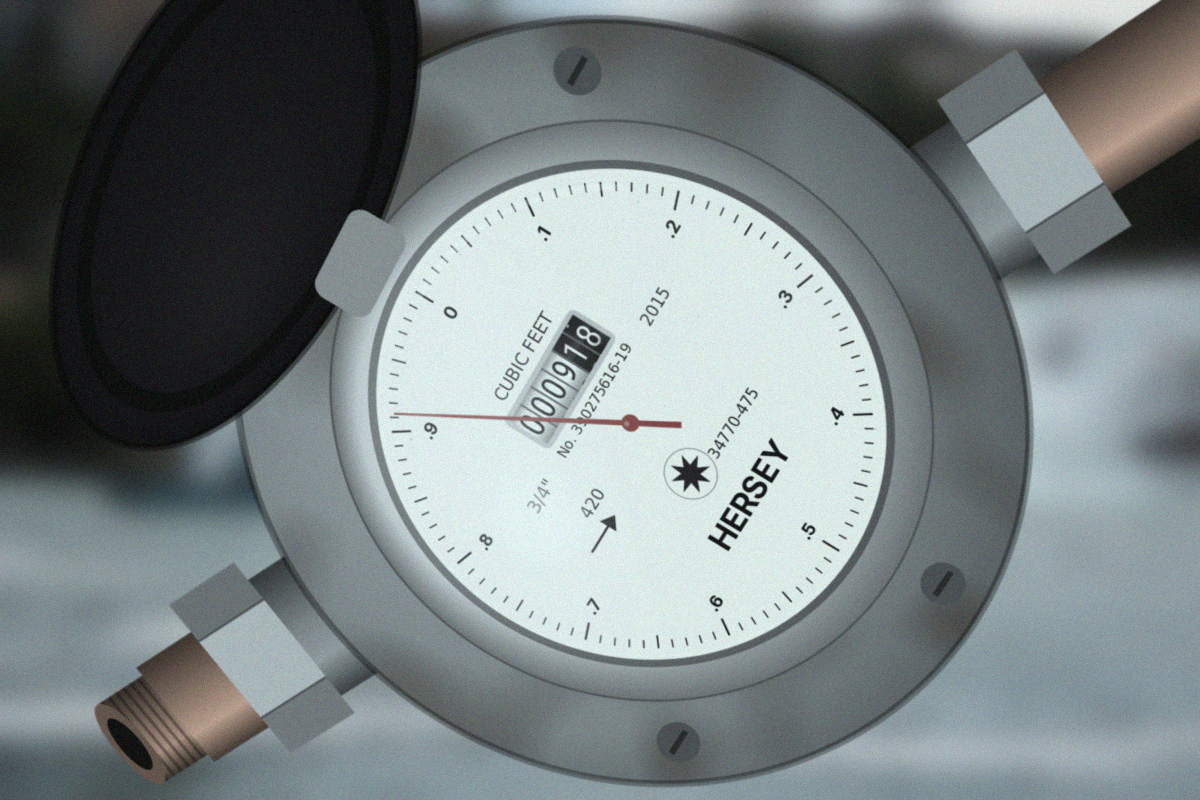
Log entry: 917.91; ft³
